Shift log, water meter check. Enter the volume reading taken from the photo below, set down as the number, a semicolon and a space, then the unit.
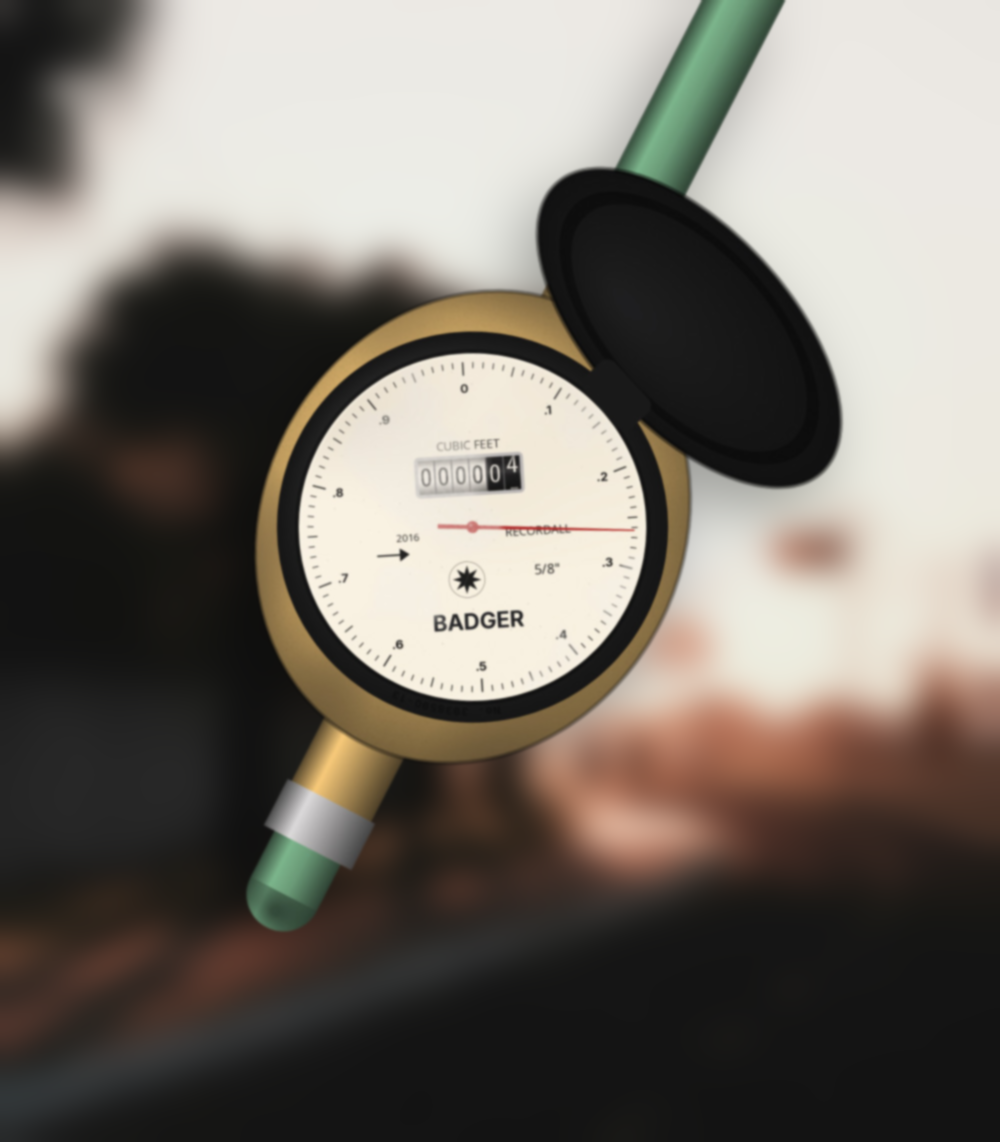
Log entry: 4.26; ft³
